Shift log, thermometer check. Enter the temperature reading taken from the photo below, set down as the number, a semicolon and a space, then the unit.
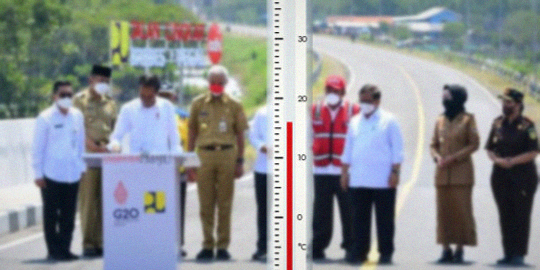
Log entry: 16; °C
